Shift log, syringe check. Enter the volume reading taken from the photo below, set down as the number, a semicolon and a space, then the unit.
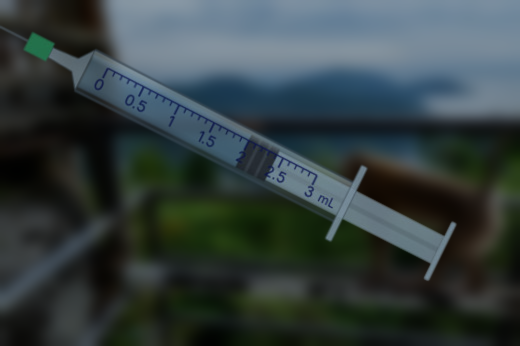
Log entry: 2; mL
